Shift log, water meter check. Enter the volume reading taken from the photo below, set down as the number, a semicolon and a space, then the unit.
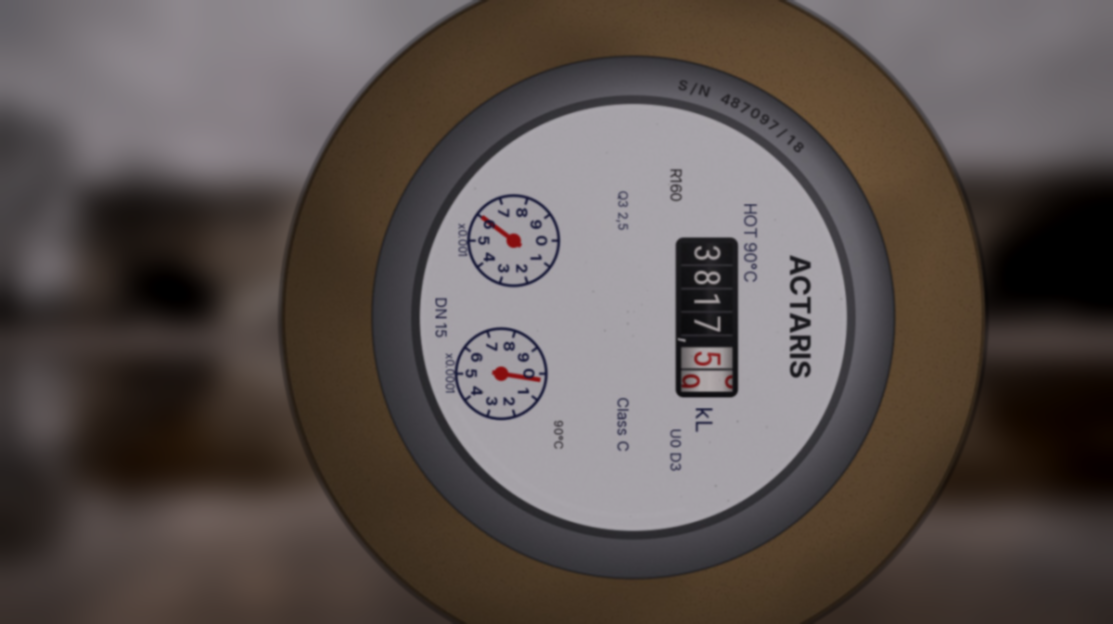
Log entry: 3817.5860; kL
